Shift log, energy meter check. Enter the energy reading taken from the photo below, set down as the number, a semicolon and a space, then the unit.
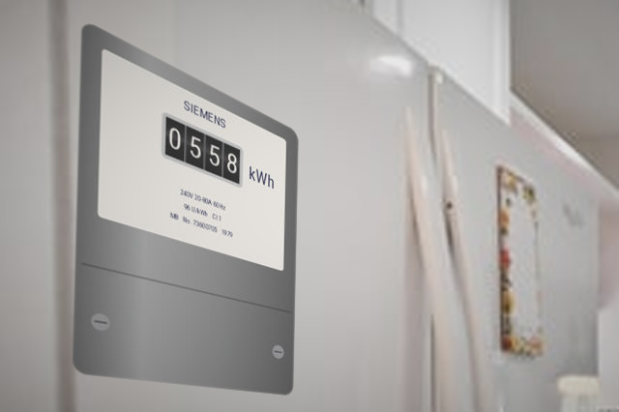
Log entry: 558; kWh
